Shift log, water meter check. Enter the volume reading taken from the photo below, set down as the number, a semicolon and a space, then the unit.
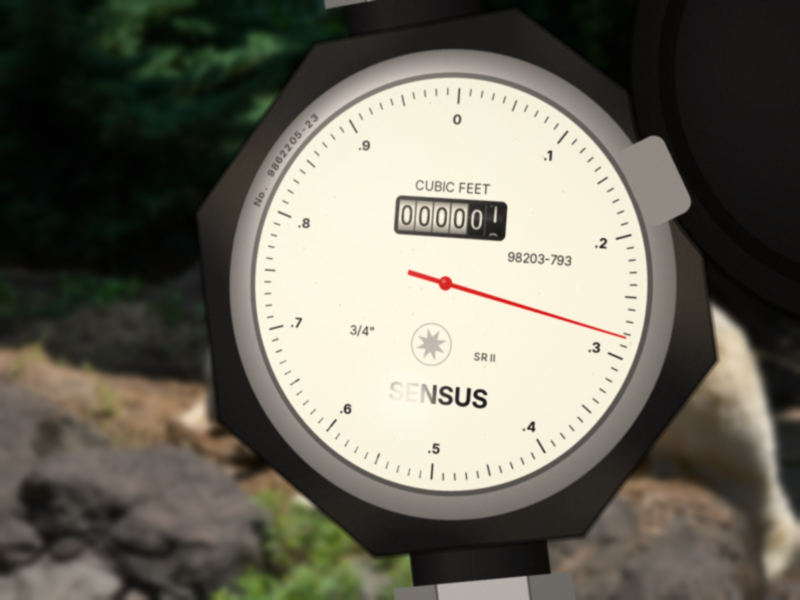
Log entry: 1.28; ft³
